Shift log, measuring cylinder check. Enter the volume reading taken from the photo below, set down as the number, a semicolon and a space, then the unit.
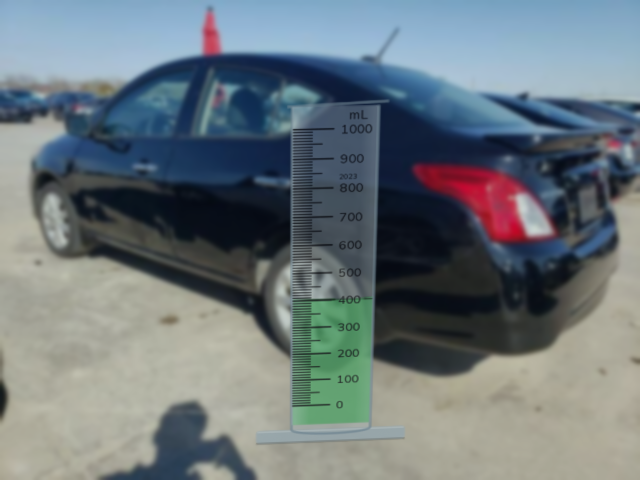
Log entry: 400; mL
